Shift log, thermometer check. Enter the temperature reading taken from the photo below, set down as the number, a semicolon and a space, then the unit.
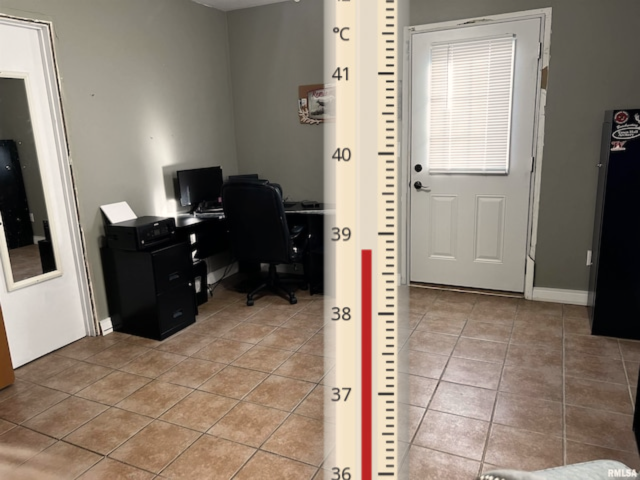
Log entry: 38.8; °C
